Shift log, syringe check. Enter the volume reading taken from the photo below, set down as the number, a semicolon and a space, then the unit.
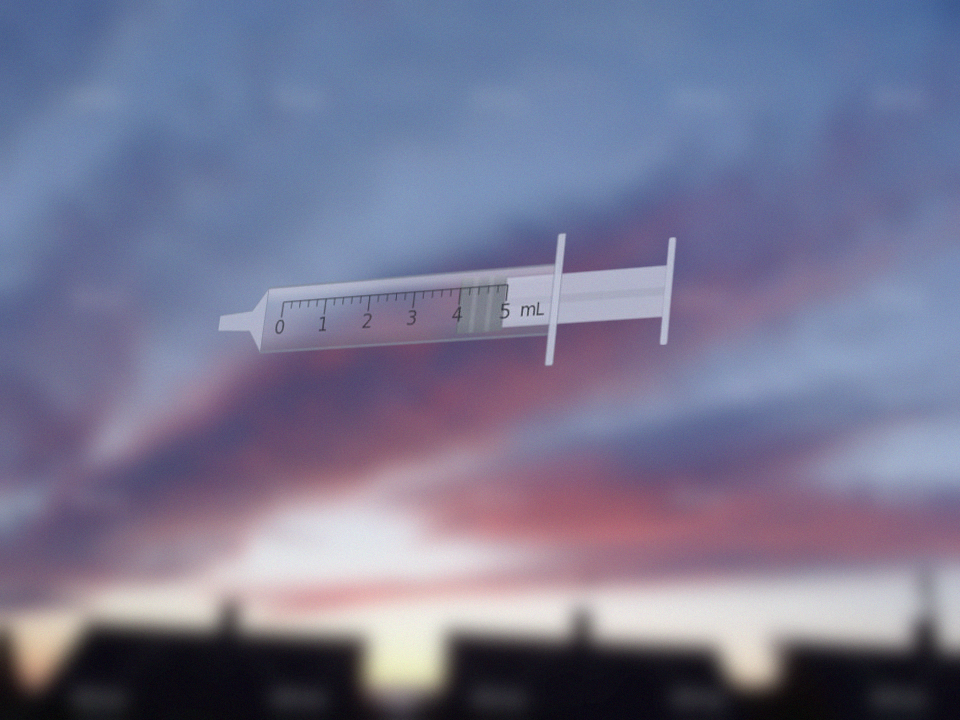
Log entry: 4; mL
